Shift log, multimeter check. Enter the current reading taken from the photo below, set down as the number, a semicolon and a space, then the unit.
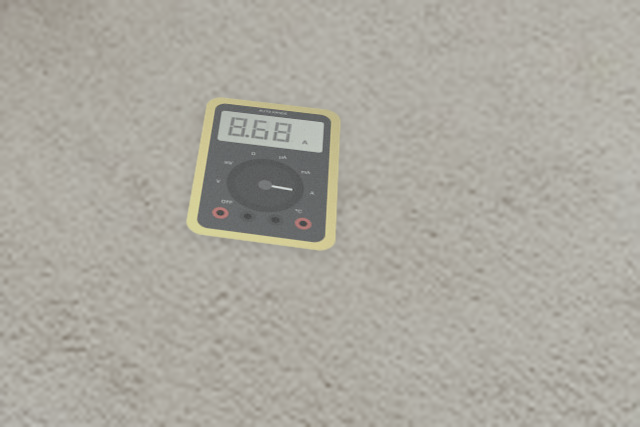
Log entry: 8.68; A
